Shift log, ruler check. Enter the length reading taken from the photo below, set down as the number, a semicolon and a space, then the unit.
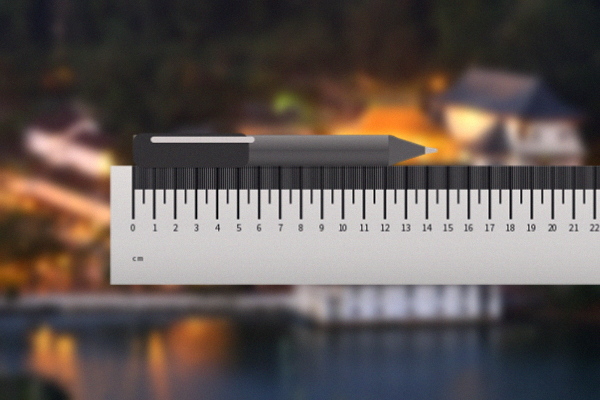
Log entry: 14.5; cm
